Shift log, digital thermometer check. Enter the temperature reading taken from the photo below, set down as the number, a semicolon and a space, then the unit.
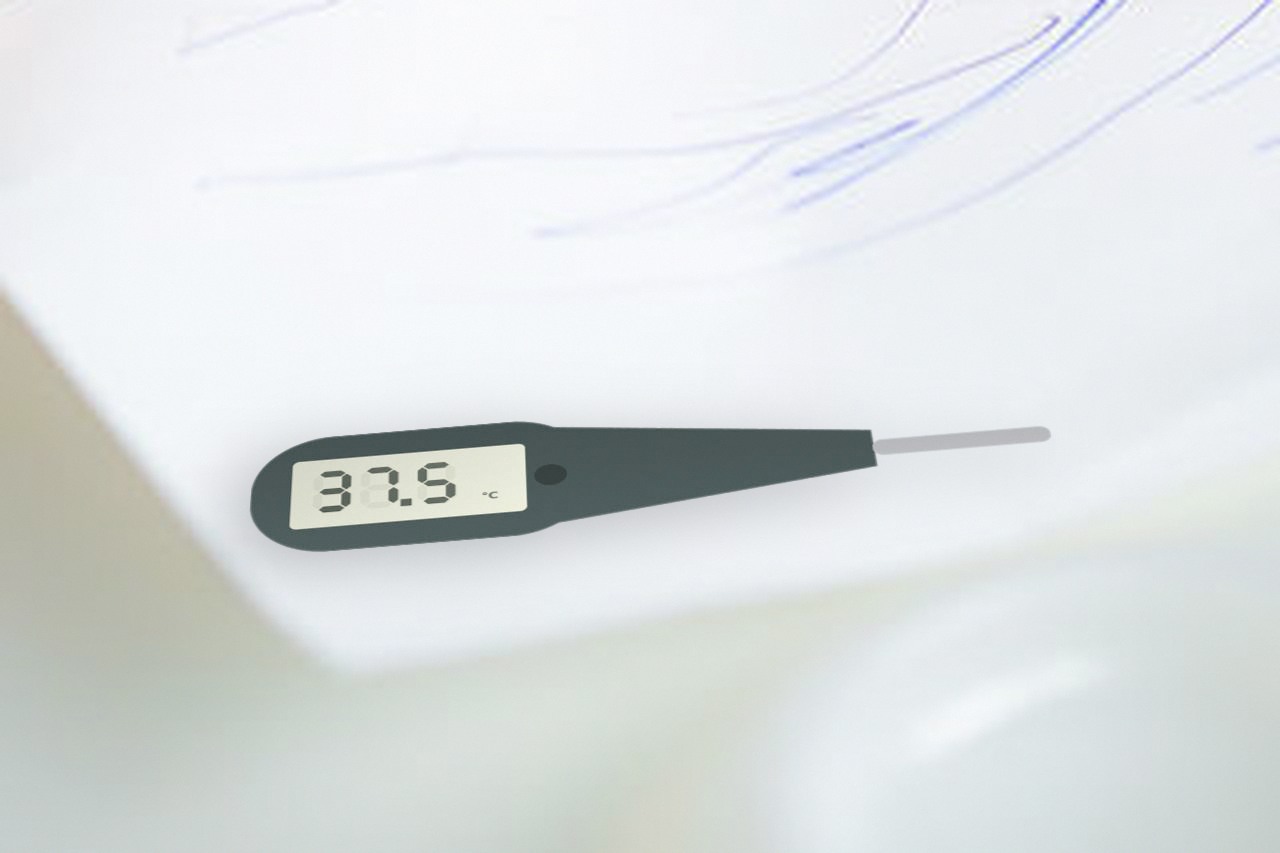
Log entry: 37.5; °C
